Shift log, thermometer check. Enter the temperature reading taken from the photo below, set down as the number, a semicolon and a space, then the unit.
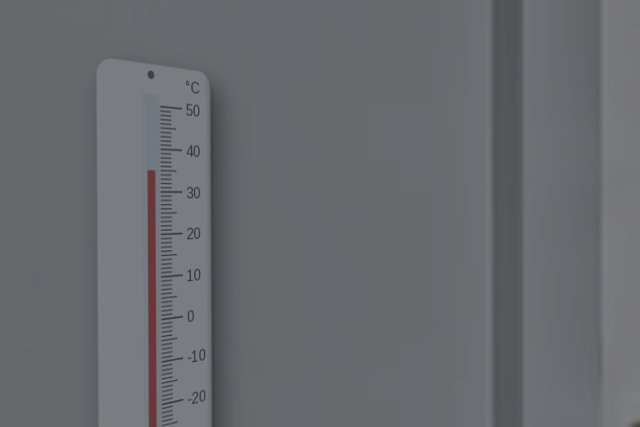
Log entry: 35; °C
